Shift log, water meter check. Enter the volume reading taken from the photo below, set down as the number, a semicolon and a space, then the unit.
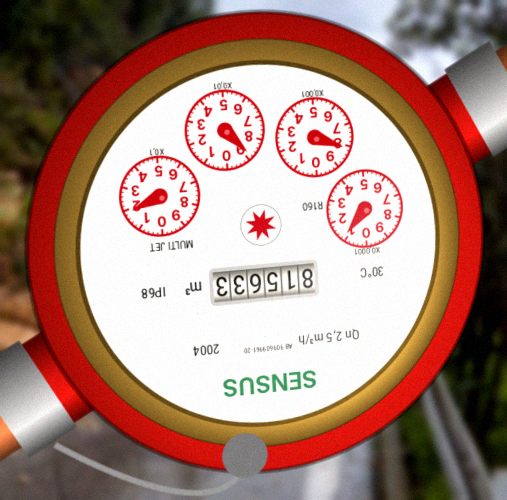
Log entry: 815633.1881; m³
